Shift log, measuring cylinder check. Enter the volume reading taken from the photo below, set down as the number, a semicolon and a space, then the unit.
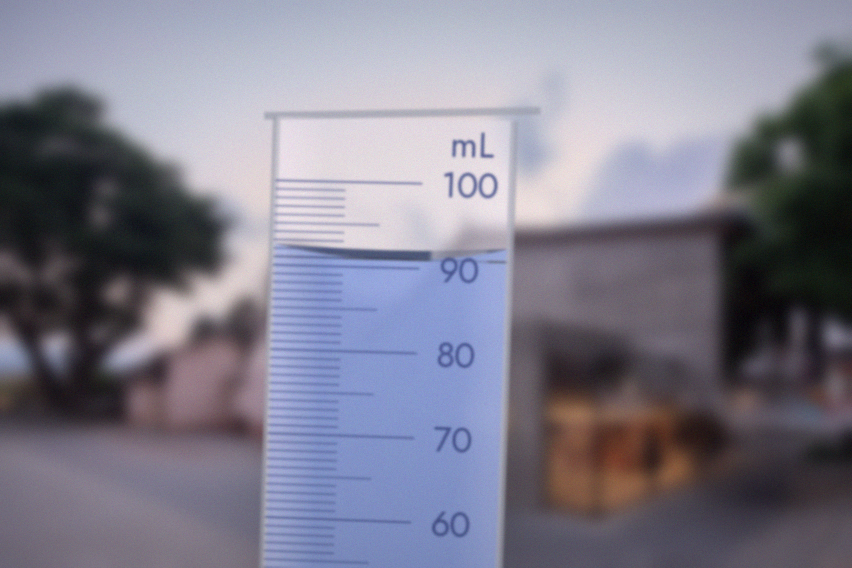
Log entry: 91; mL
